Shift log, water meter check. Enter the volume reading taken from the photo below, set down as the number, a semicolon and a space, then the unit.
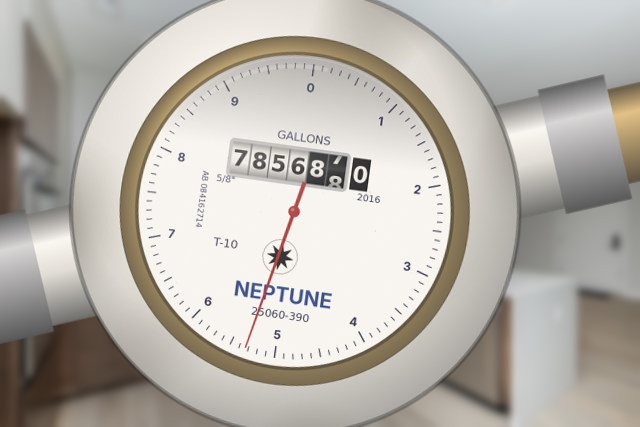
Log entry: 7856875.3; gal
